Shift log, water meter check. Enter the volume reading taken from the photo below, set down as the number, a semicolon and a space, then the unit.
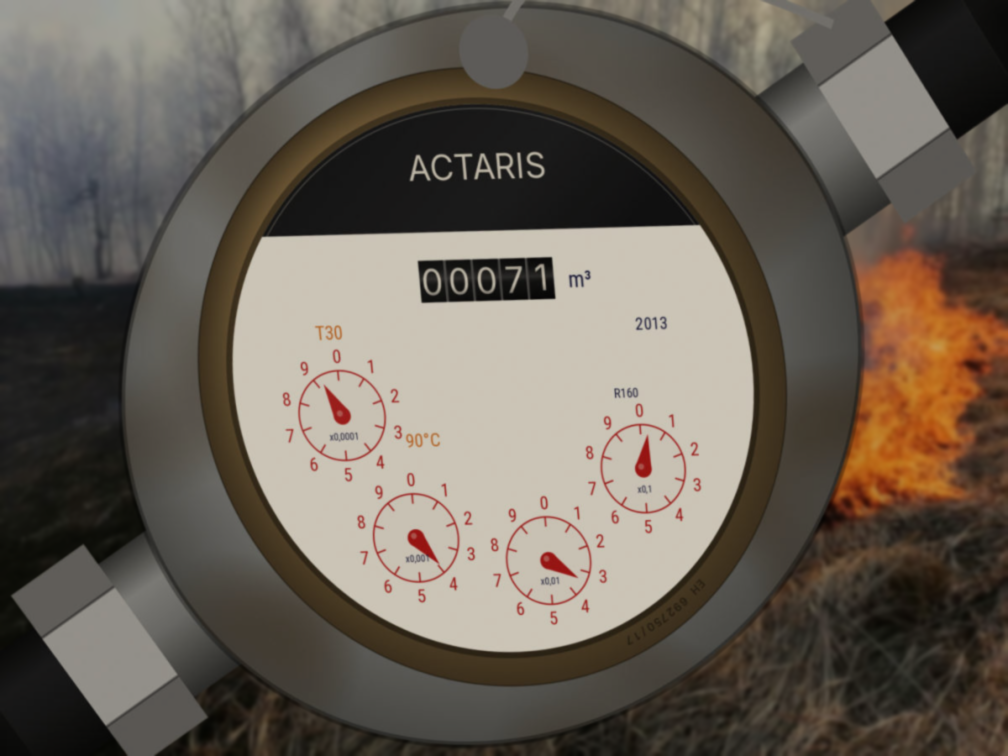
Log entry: 71.0339; m³
